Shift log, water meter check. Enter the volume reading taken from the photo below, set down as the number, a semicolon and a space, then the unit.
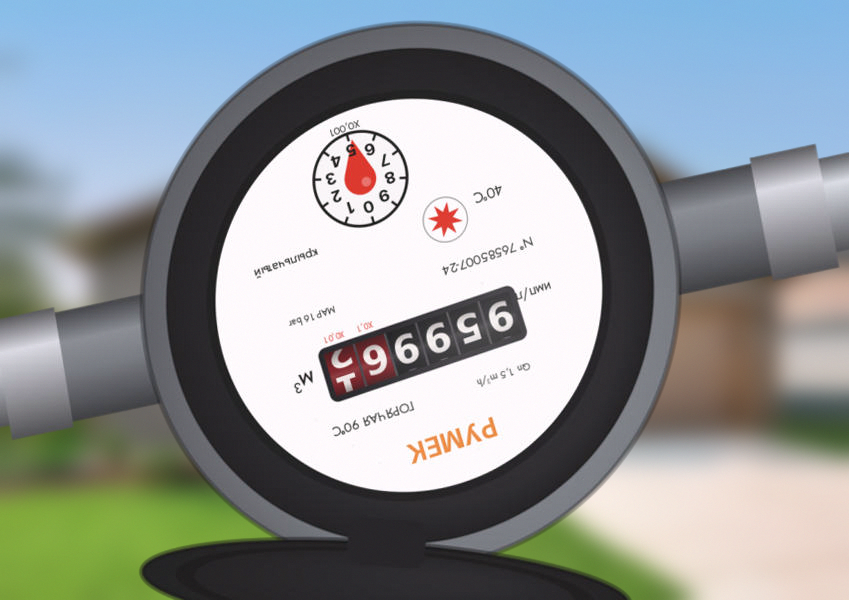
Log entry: 9599.615; m³
